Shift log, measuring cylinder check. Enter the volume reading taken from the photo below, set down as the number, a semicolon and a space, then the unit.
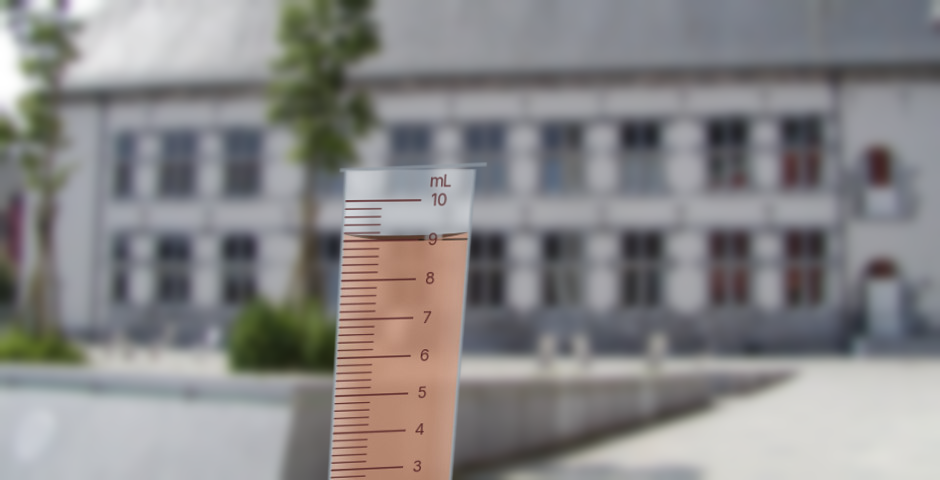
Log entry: 9; mL
